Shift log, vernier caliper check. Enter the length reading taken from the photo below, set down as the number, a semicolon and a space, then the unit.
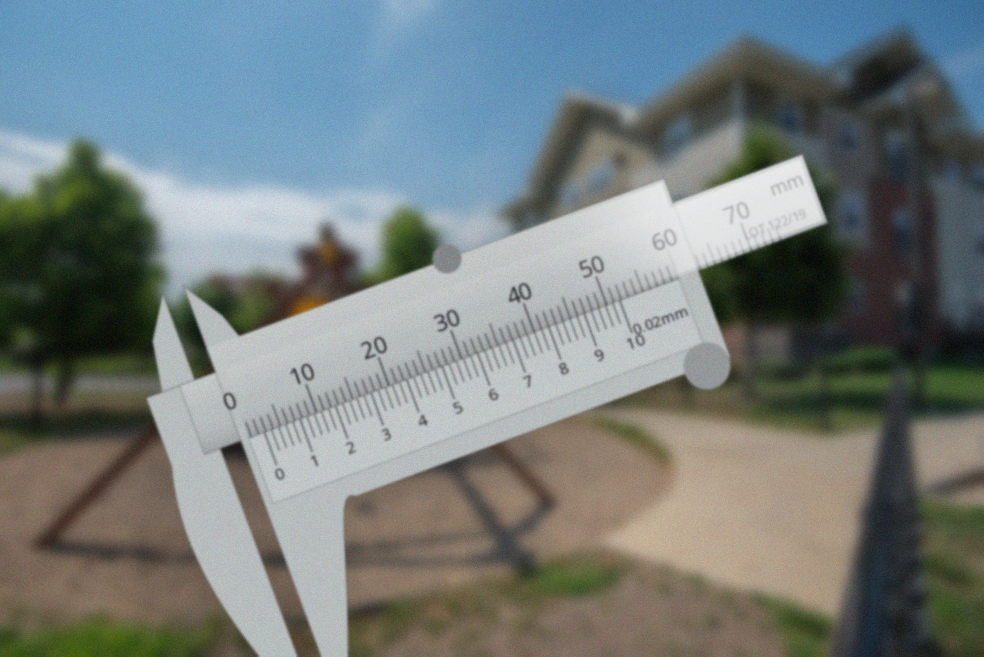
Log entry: 2.8; mm
